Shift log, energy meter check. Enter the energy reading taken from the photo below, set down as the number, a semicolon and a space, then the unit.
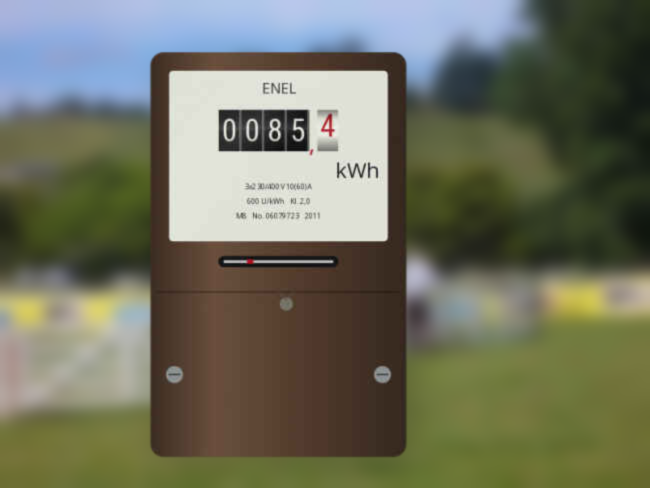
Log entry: 85.4; kWh
